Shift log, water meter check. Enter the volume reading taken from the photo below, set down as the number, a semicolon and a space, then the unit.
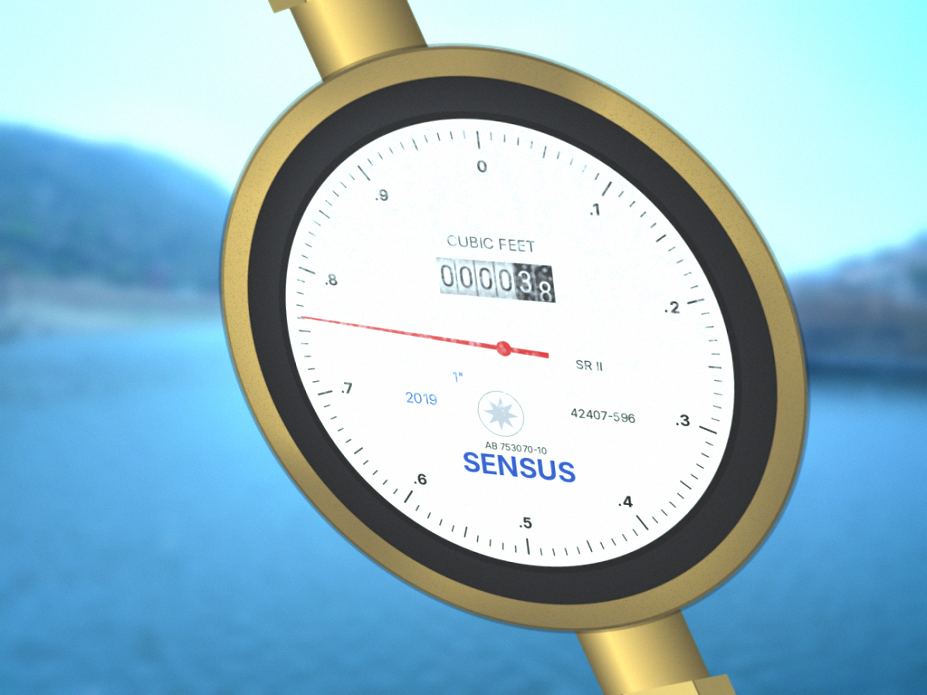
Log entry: 37.76; ft³
